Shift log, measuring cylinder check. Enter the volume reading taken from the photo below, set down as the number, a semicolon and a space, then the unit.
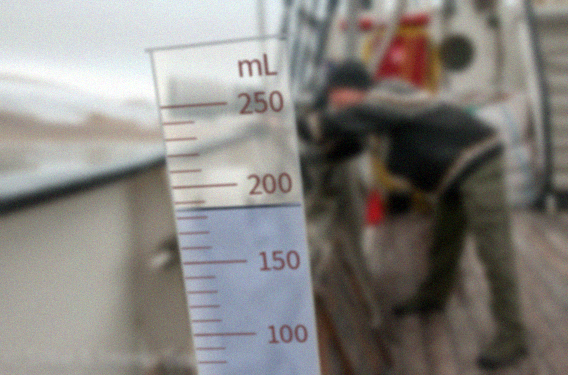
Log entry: 185; mL
